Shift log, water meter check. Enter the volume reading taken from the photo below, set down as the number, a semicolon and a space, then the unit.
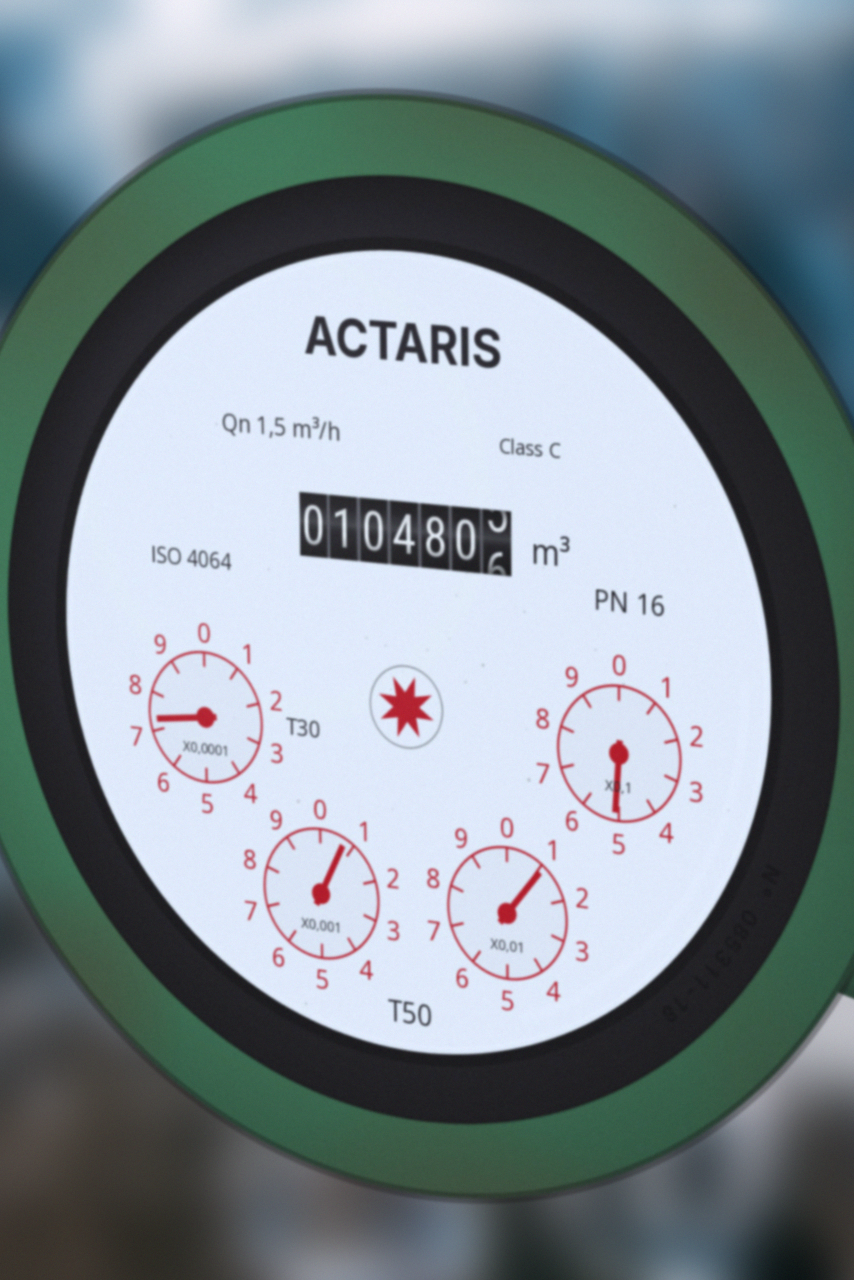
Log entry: 104805.5107; m³
